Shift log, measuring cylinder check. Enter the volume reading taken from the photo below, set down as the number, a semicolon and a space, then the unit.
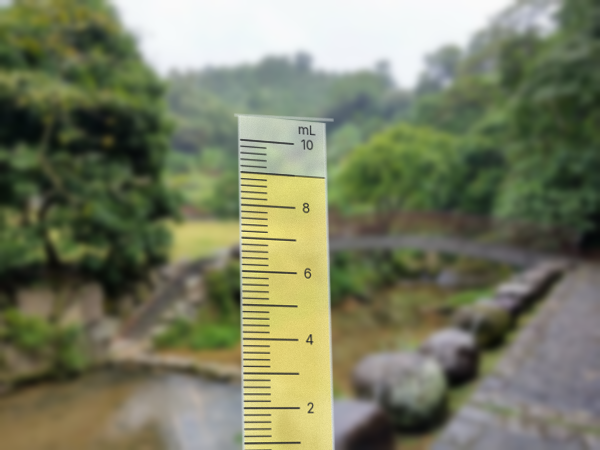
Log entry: 9; mL
